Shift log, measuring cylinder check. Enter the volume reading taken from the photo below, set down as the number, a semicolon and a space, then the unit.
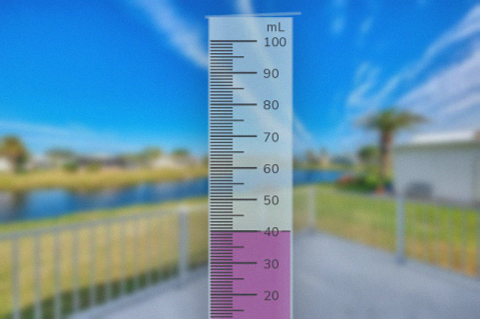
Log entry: 40; mL
